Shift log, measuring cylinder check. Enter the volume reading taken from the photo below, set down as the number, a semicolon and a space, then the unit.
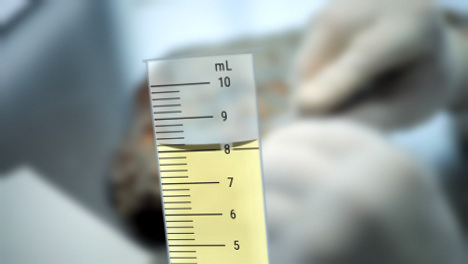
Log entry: 8; mL
